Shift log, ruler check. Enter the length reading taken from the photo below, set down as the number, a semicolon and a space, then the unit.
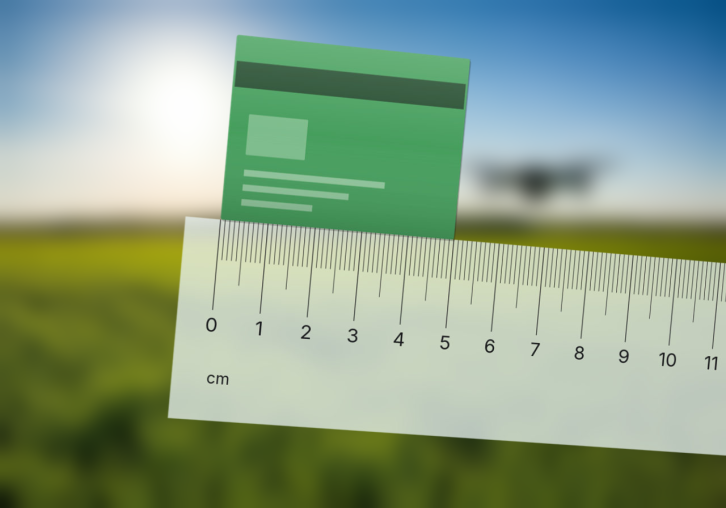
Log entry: 5; cm
